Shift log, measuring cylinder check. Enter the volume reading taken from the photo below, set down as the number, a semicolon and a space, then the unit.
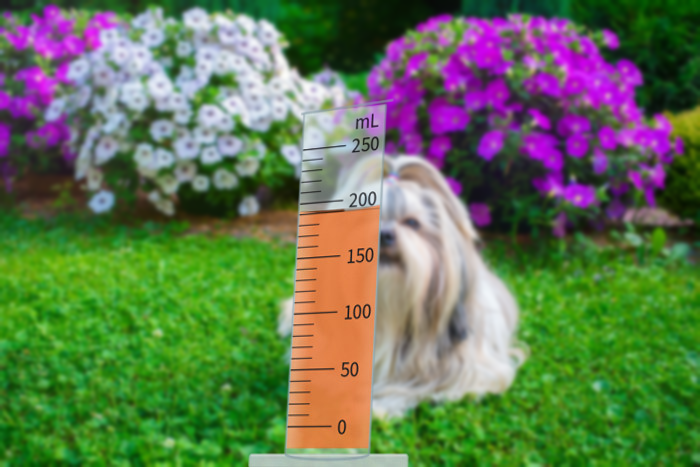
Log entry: 190; mL
